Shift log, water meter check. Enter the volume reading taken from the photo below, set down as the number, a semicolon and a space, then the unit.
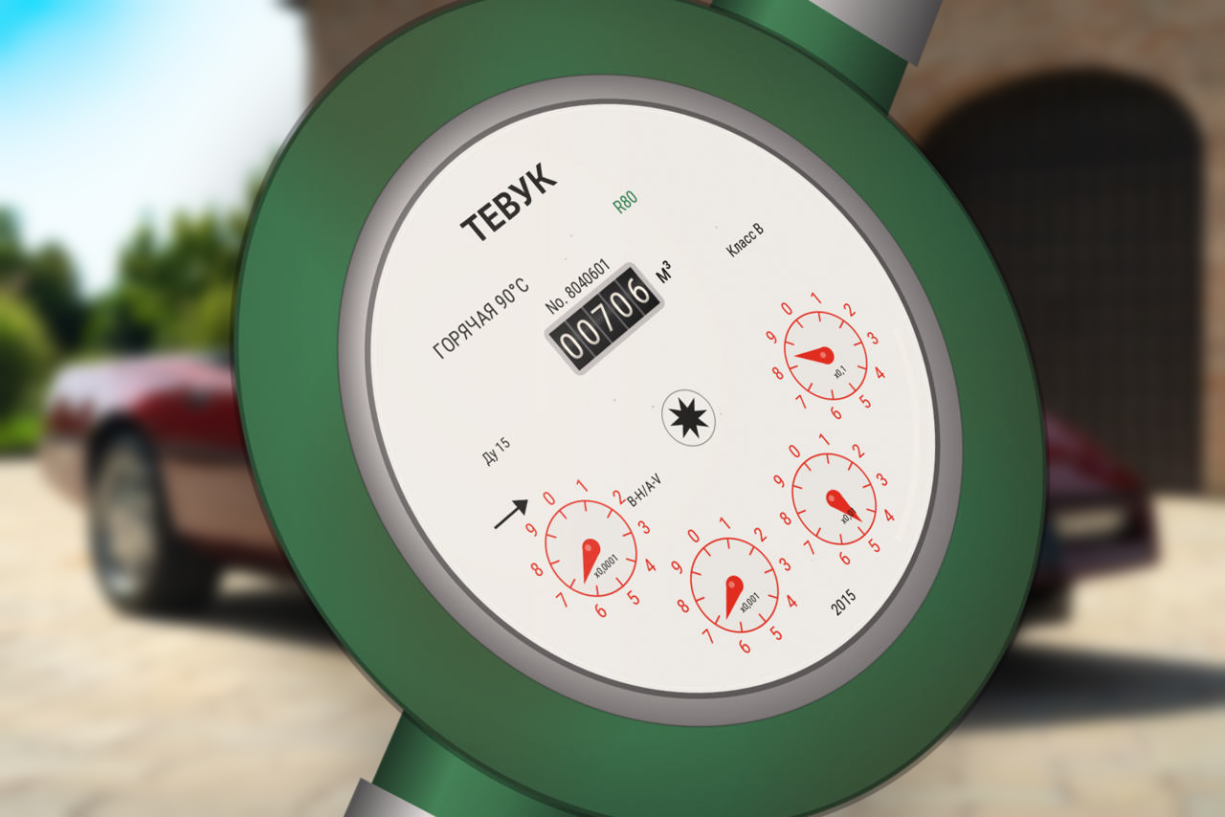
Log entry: 706.8466; m³
